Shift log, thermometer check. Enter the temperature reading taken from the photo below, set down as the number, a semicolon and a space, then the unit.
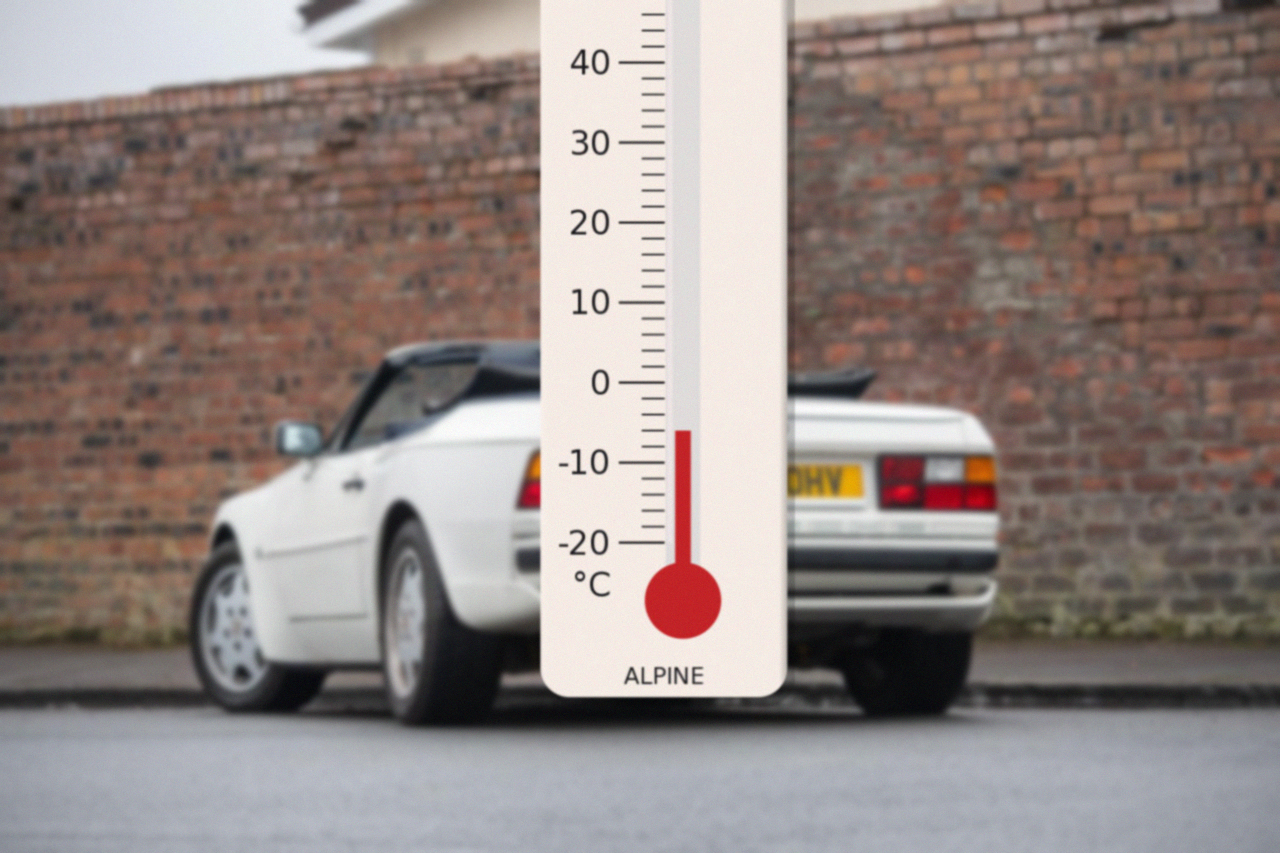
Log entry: -6; °C
